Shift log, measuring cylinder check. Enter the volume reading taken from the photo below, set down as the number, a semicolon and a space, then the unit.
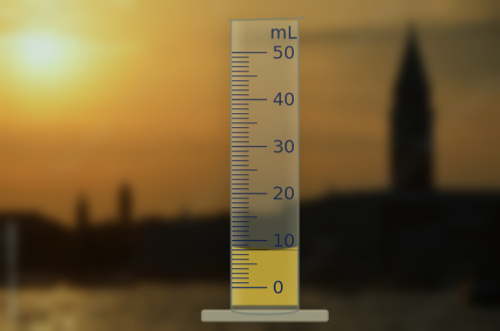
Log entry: 8; mL
